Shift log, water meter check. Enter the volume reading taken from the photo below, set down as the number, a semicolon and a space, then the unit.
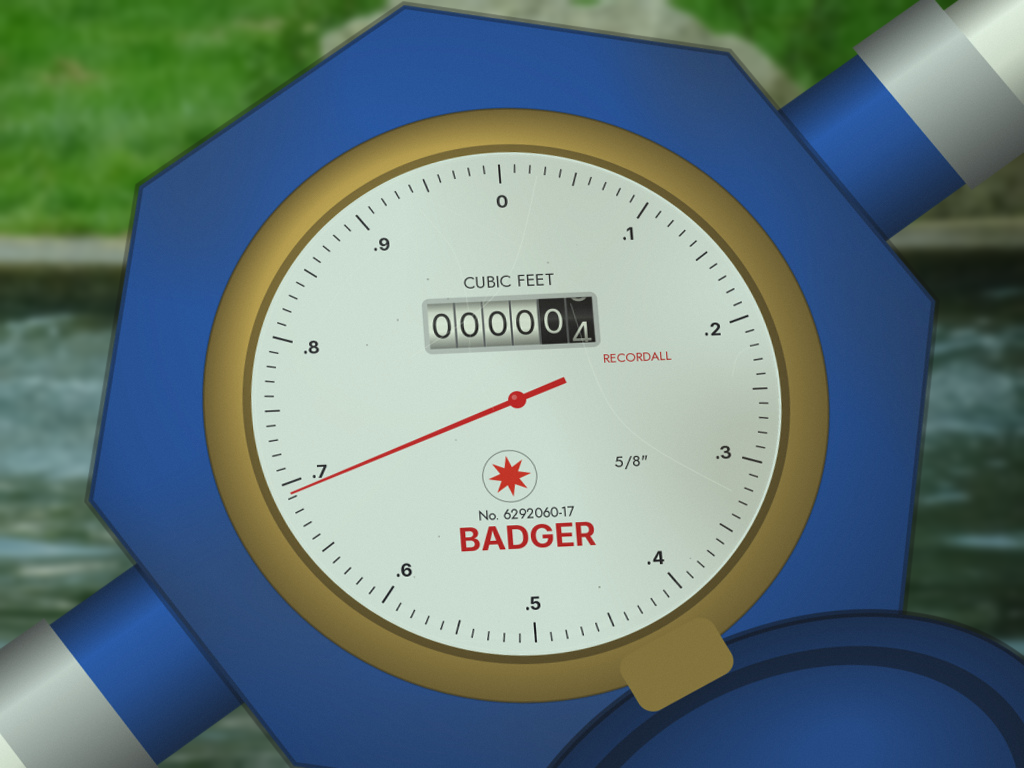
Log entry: 3.69; ft³
